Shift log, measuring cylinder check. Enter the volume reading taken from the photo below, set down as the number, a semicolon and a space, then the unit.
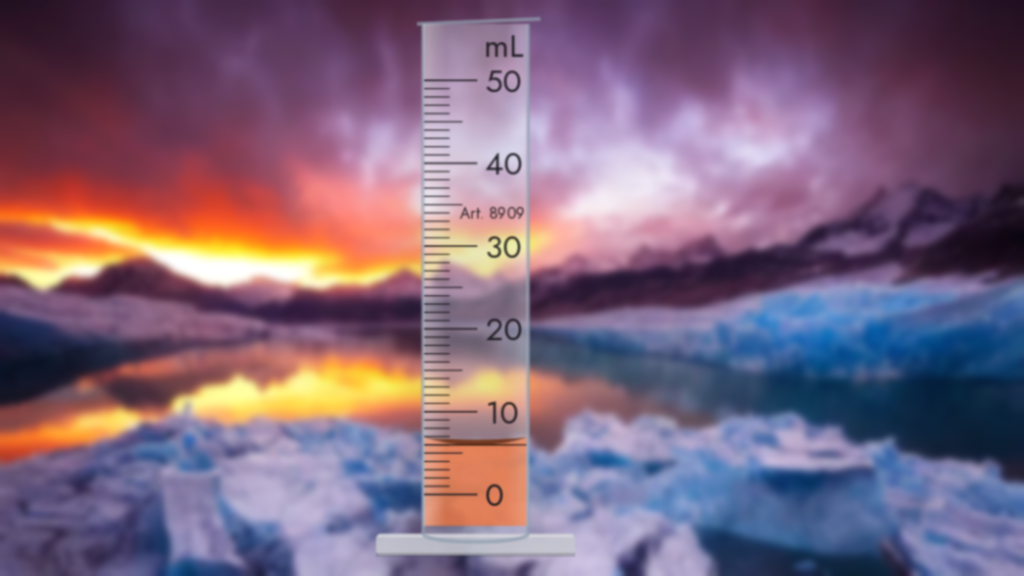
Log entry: 6; mL
